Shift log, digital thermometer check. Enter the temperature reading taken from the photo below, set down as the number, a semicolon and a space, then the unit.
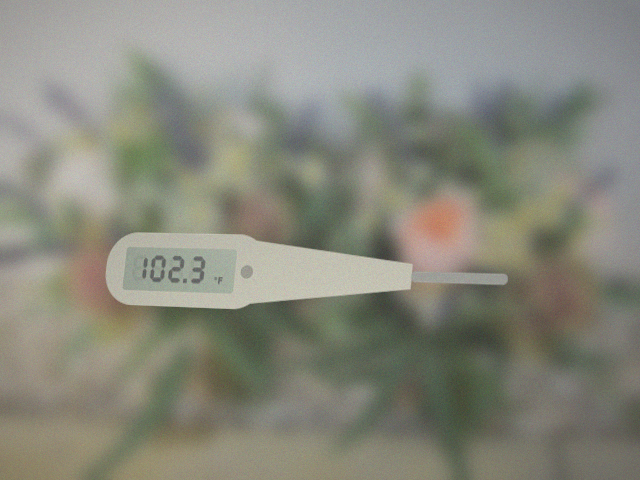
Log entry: 102.3; °F
